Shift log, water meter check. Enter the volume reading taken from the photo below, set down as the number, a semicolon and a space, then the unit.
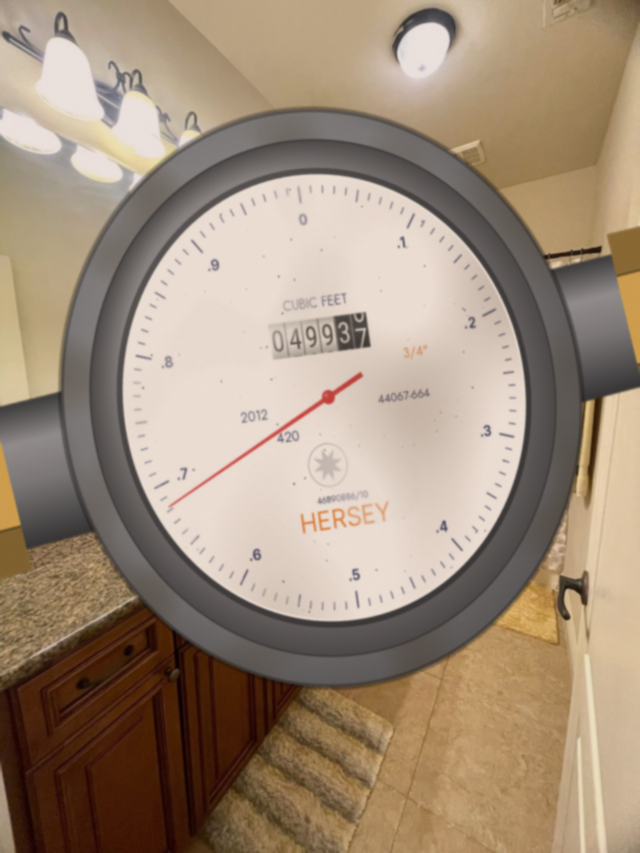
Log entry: 49936.68; ft³
